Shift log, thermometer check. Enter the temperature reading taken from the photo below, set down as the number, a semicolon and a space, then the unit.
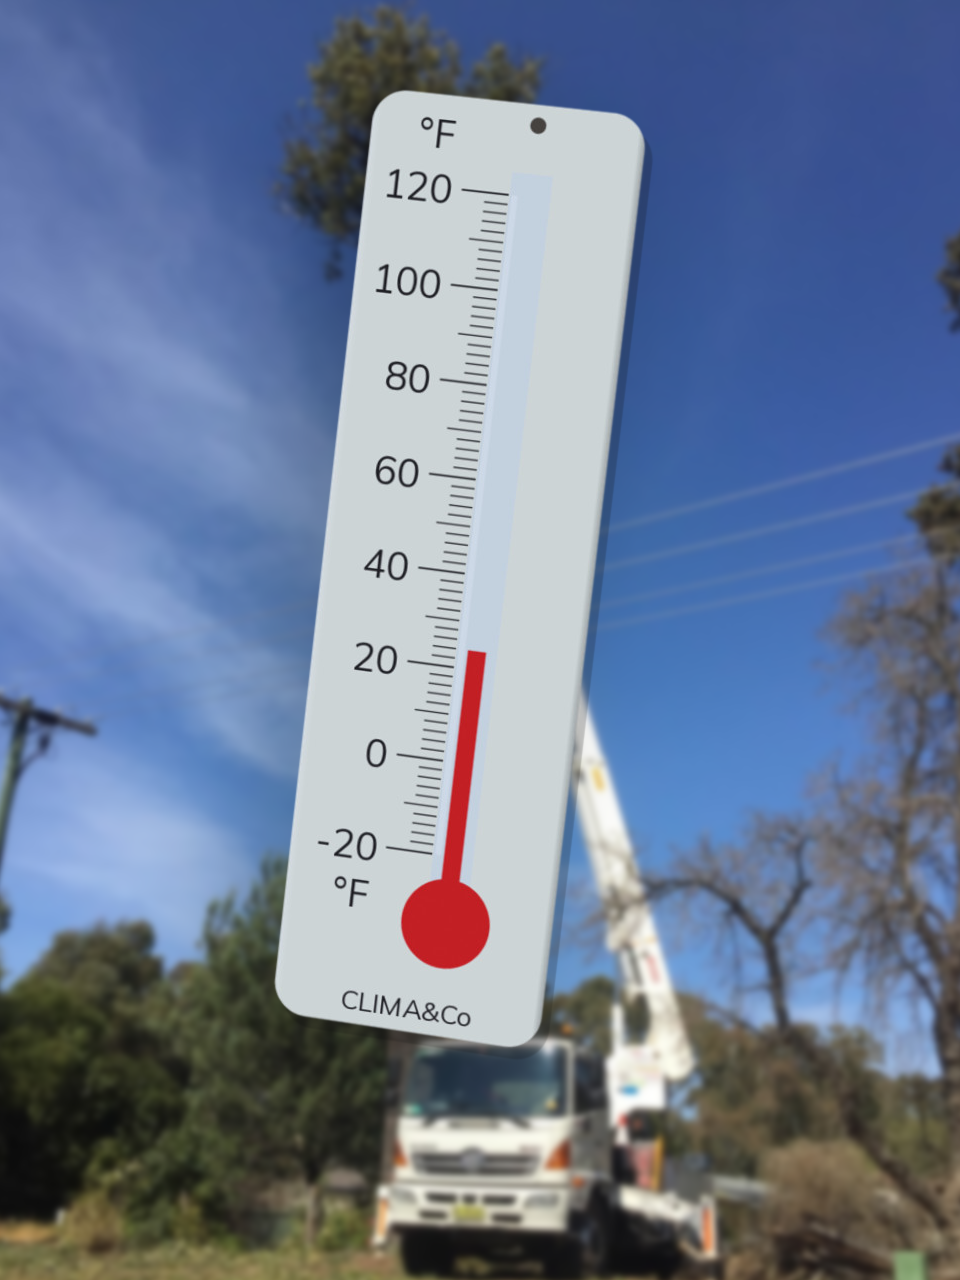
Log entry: 24; °F
